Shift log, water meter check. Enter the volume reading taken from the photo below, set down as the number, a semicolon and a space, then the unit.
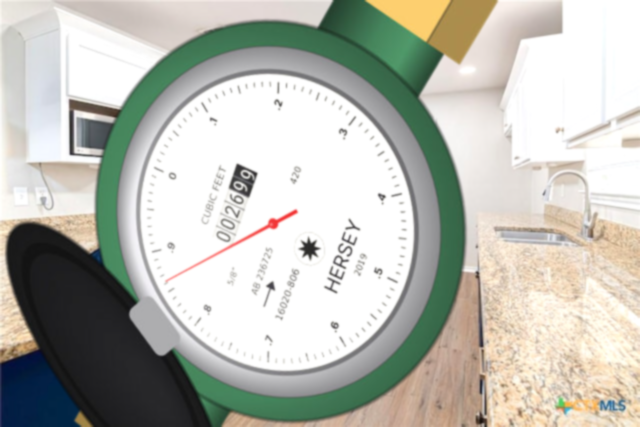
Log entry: 2698.86; ft³
